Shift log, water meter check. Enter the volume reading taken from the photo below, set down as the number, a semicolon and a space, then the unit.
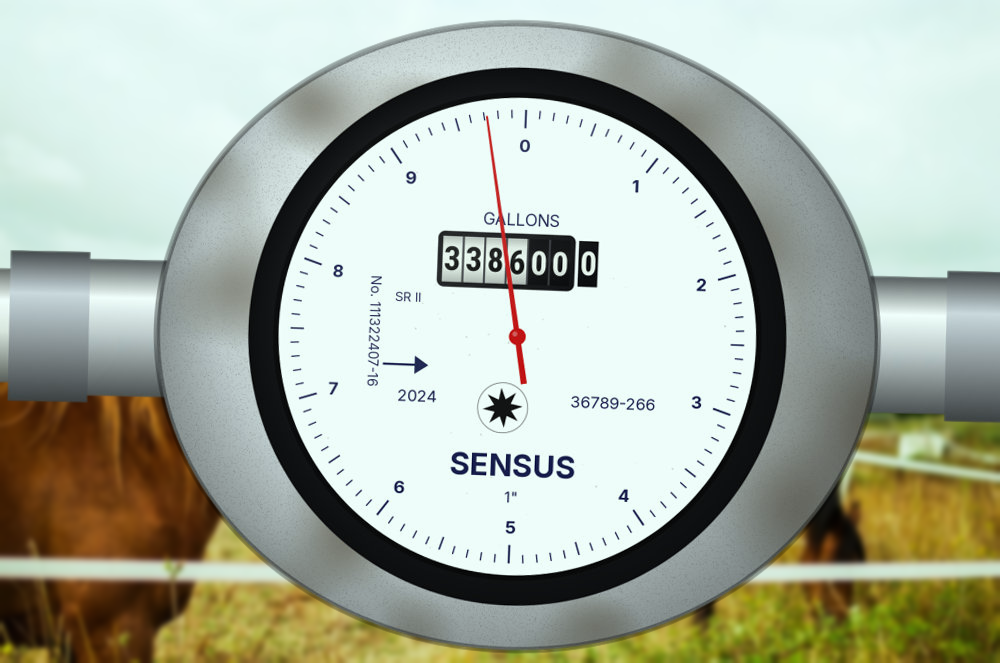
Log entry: 3385999.7; gal
